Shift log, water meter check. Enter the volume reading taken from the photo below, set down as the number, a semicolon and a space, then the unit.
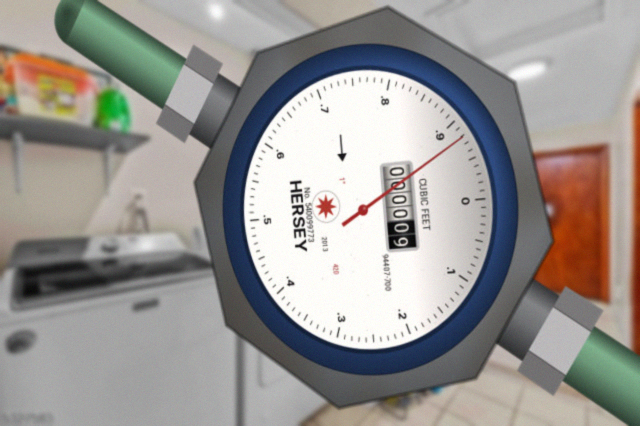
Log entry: 8.92; ft³
